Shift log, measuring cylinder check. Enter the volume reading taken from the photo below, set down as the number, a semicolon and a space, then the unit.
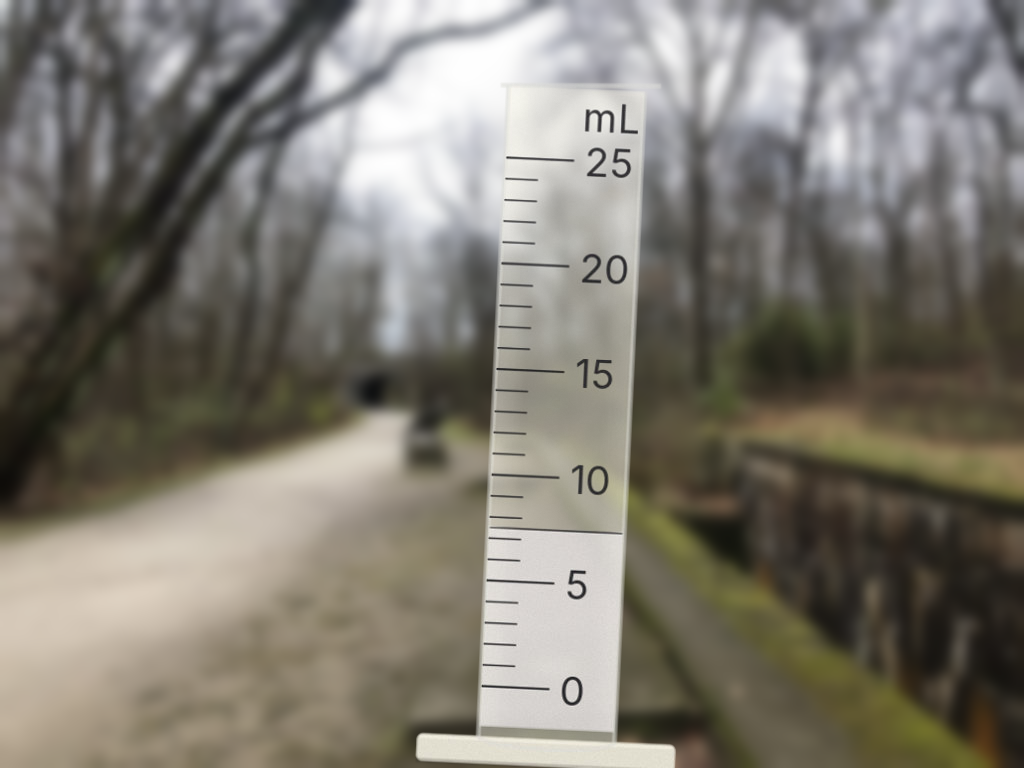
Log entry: 7.5; mL
